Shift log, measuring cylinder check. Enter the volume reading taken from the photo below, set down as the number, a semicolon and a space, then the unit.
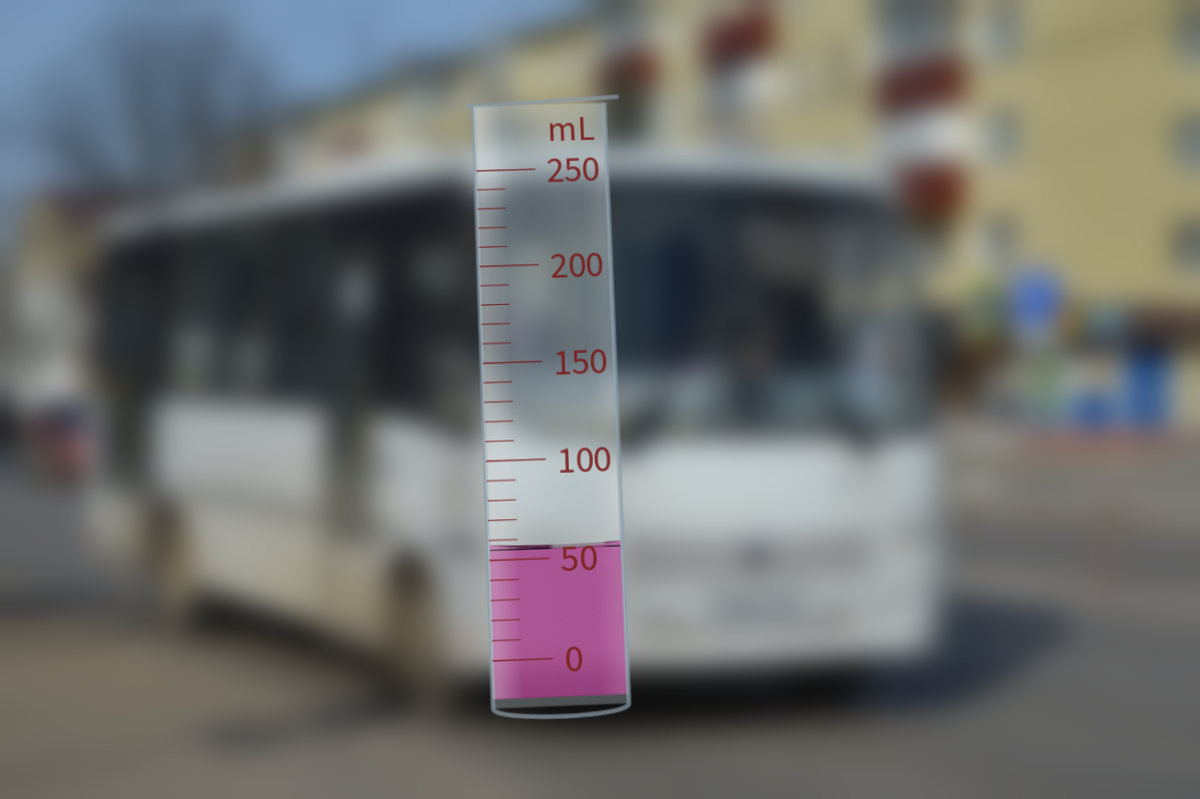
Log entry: 55; mL
